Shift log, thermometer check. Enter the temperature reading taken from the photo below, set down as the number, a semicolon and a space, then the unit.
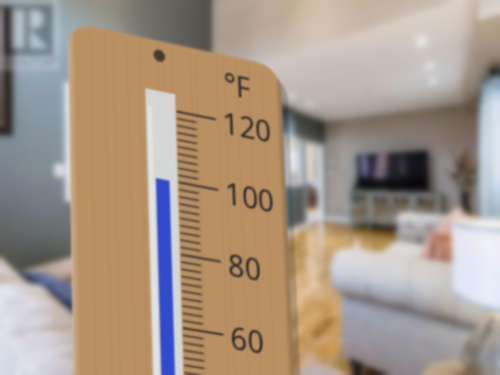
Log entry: 100; °F
